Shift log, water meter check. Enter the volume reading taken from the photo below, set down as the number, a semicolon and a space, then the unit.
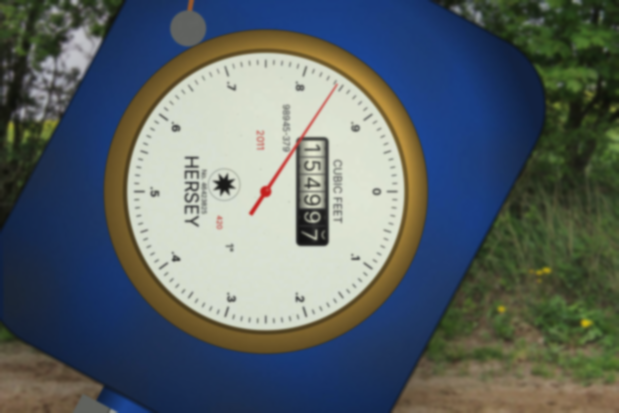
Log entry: 154996.84; ft³
